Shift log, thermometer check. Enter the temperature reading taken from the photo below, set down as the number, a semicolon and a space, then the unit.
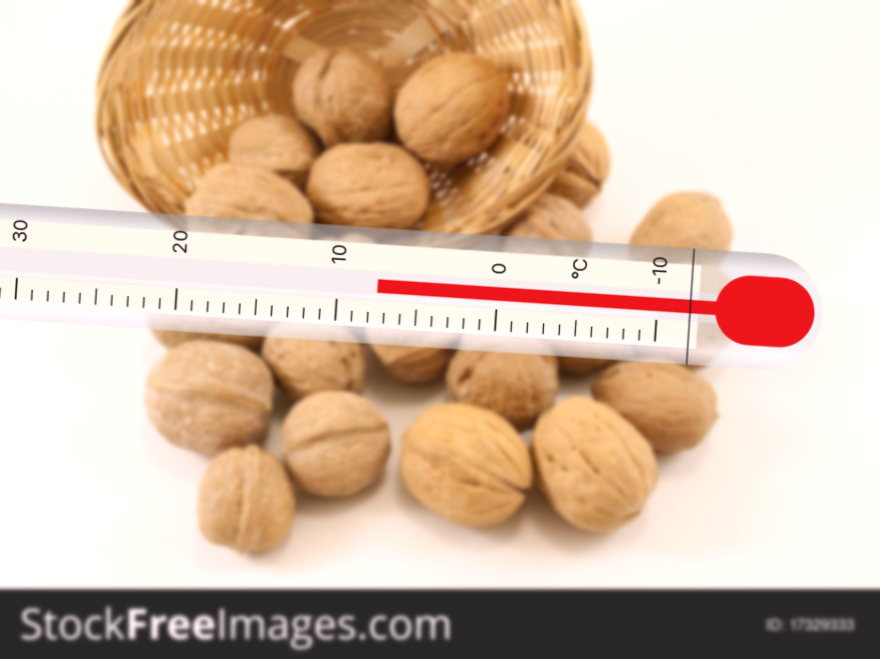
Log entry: 7.5; °C
